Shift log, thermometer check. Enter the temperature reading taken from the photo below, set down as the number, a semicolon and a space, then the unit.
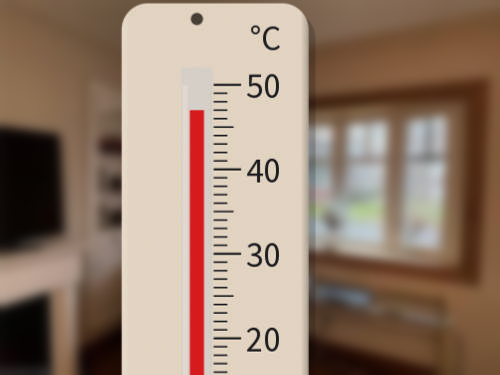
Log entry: 47; °C
